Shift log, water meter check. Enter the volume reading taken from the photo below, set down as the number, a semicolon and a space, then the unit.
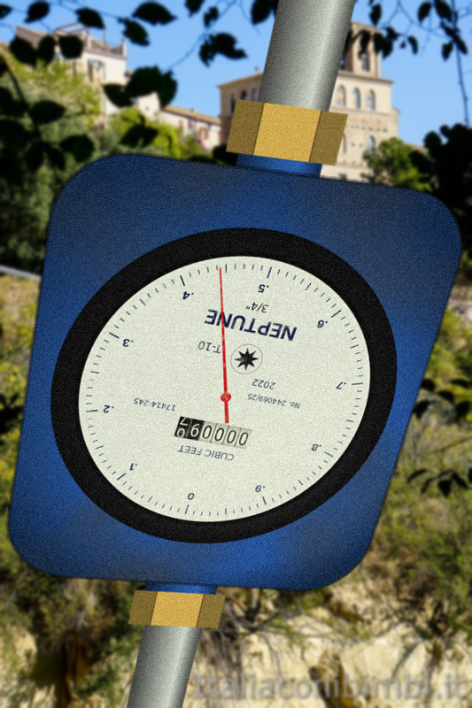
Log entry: 96.44; ft³
